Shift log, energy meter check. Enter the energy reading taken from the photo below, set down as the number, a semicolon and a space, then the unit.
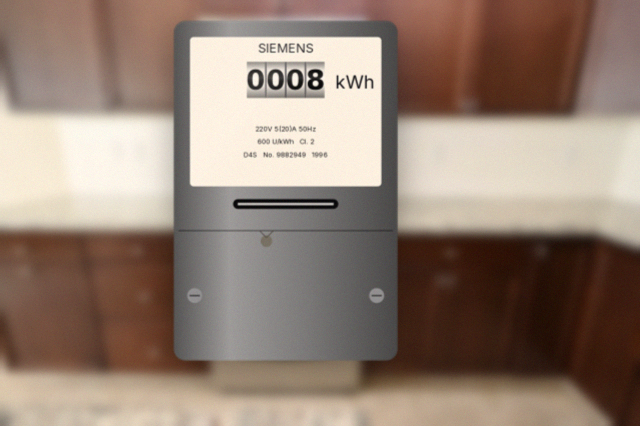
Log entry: 8; kWh
